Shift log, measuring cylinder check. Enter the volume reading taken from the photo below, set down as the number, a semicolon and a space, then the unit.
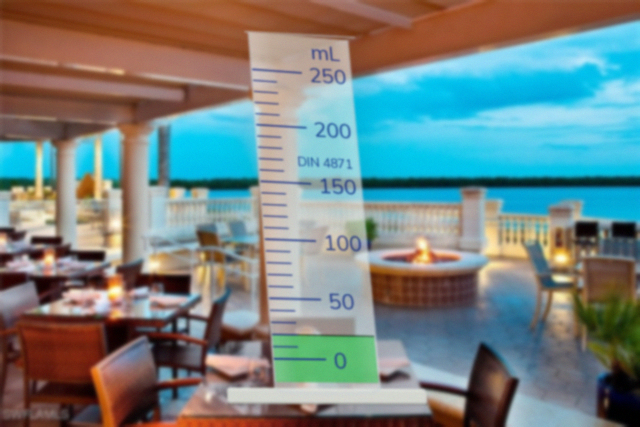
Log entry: 20; mL
